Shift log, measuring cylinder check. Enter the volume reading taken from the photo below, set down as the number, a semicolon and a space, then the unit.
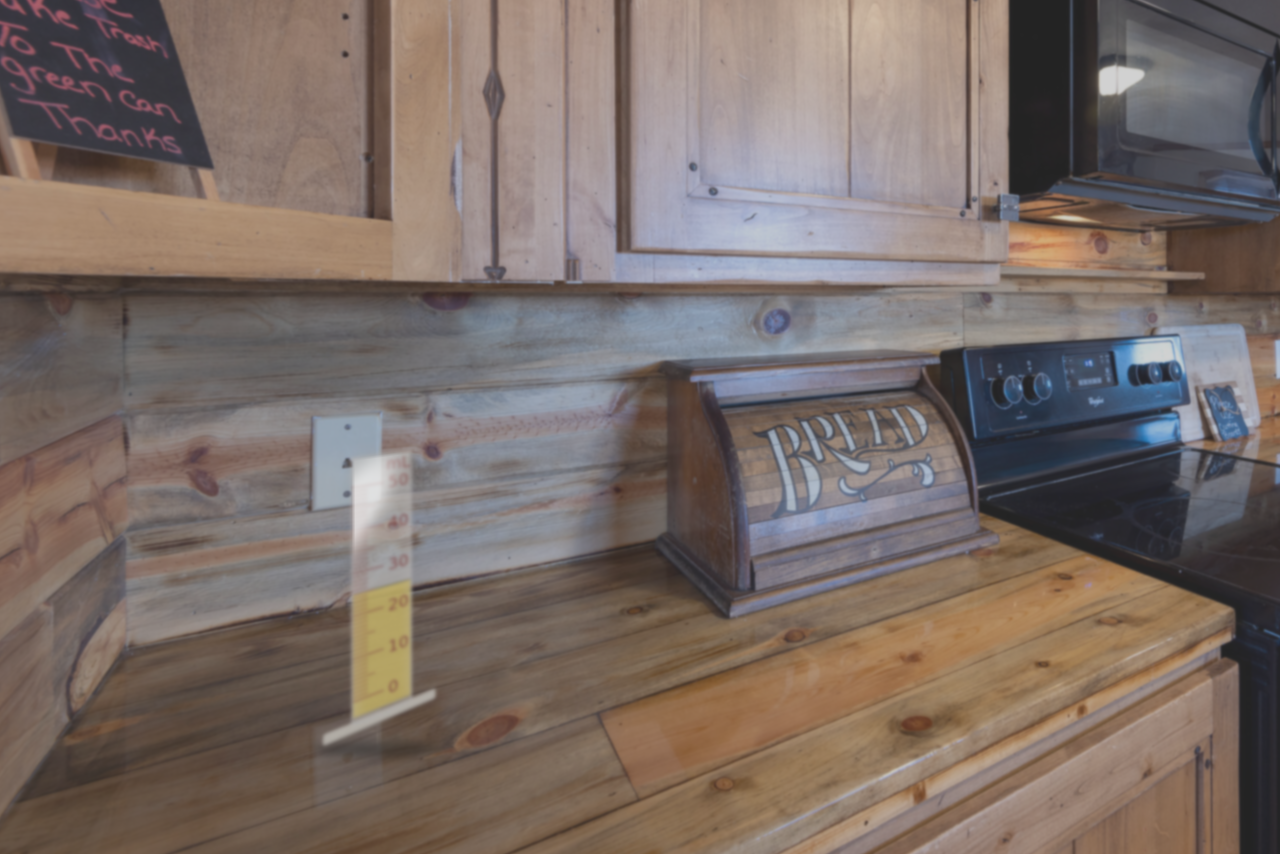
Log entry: 25; mL
